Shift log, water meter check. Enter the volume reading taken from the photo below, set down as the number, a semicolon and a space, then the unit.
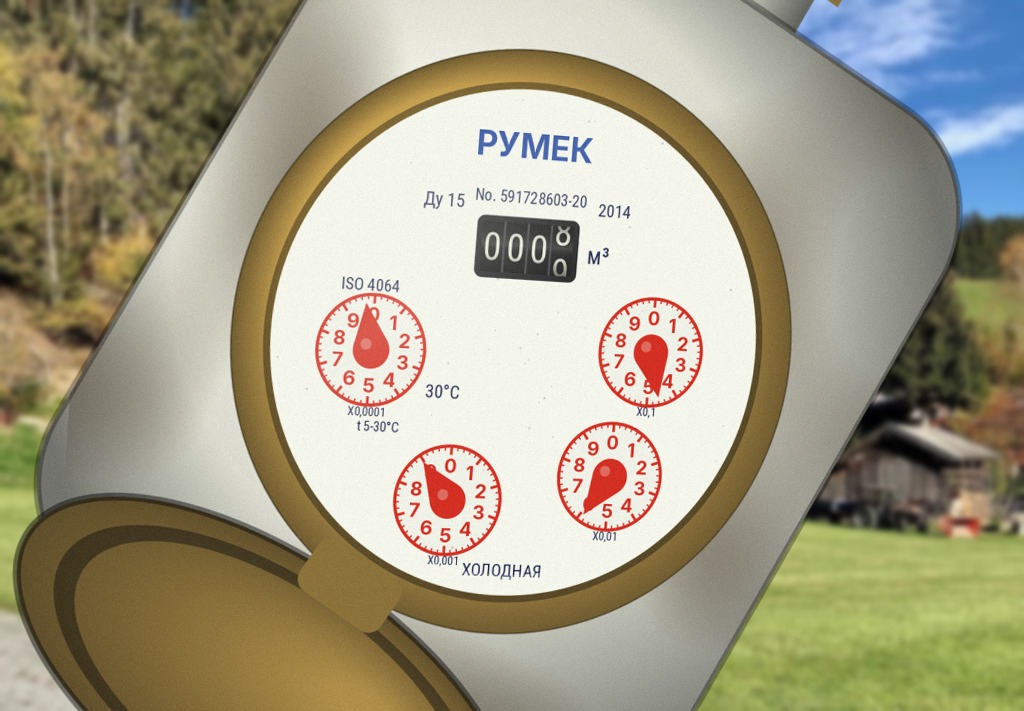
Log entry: 8.4589; m³
